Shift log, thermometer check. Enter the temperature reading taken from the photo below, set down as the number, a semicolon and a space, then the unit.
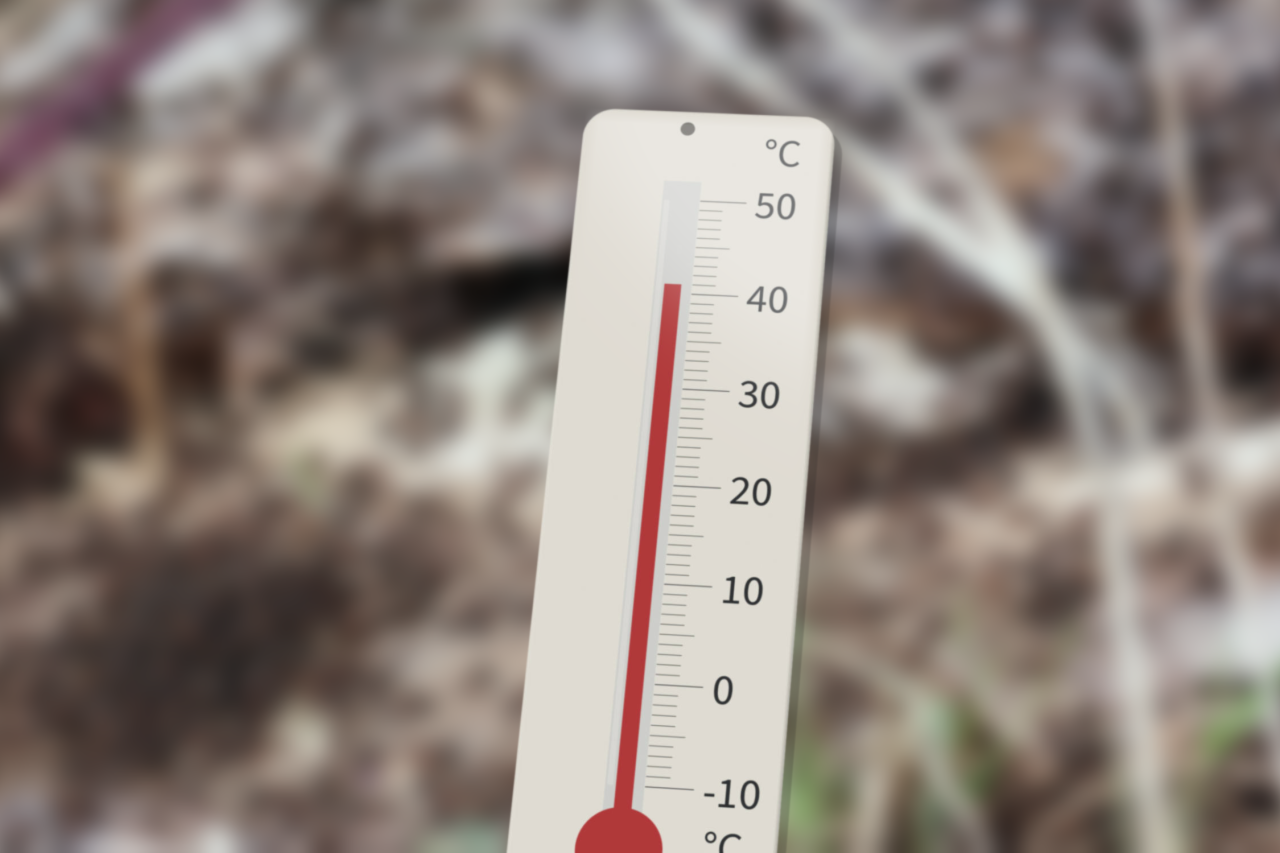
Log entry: 41; °C
